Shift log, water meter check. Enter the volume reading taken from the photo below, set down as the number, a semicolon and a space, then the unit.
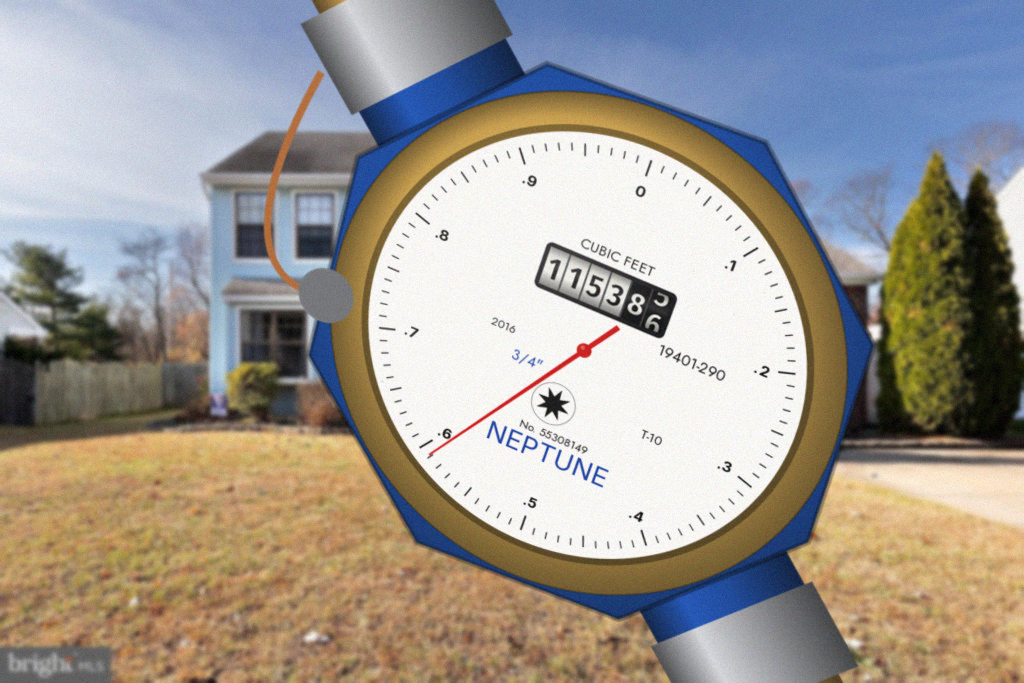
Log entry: 115385.59; ft³
